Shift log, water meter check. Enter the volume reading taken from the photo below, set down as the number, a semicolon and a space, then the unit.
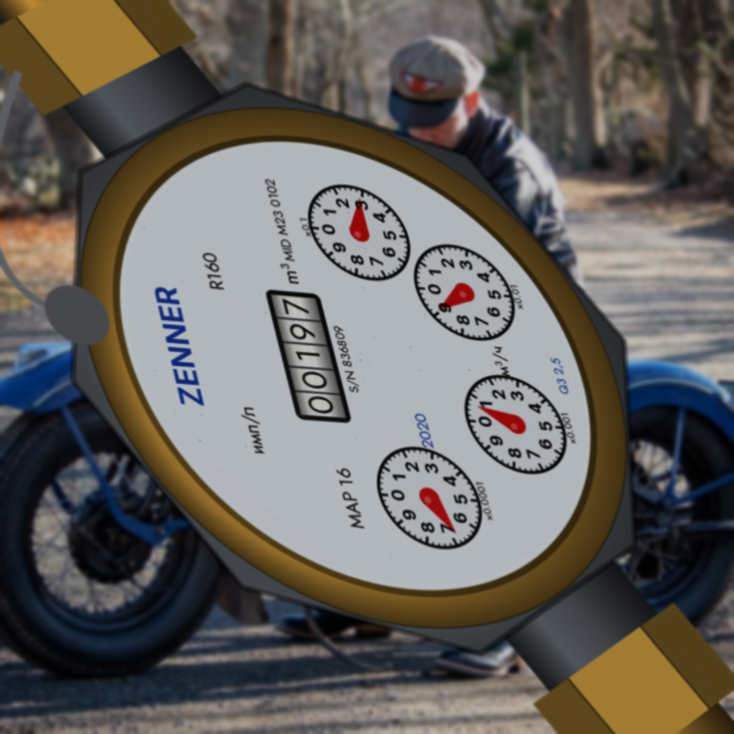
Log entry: 197.2906; m³
